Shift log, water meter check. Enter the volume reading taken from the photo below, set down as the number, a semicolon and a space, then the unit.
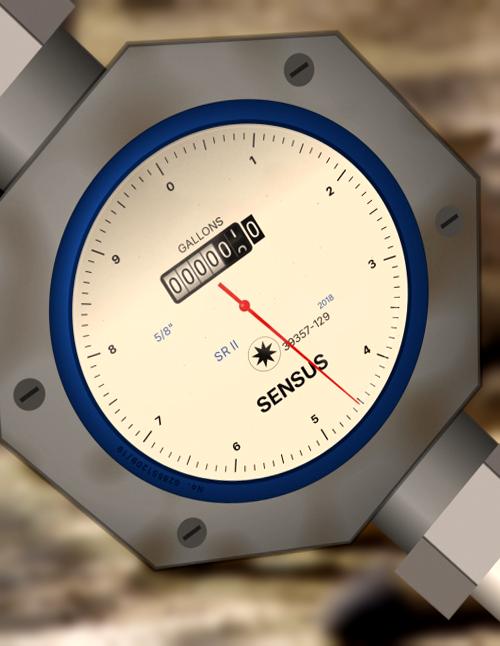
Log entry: 14.5; gal
